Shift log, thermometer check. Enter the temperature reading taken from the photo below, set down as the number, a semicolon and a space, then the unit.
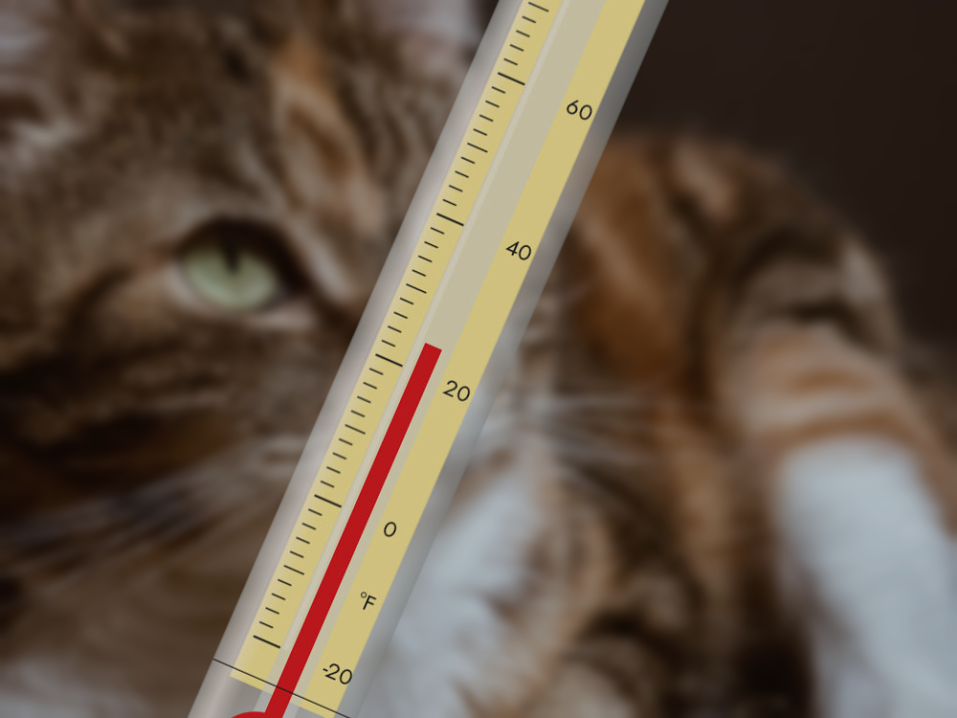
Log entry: 24; °F
